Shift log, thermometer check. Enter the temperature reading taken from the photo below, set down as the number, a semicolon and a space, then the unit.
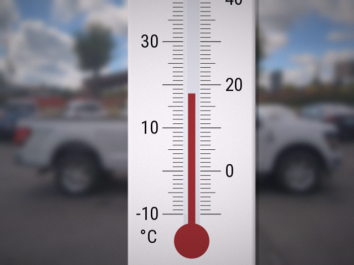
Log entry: 18; °C
